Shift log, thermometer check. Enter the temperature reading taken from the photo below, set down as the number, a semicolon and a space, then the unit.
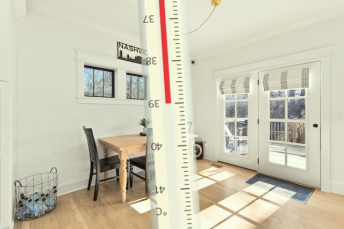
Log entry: 39; °C
